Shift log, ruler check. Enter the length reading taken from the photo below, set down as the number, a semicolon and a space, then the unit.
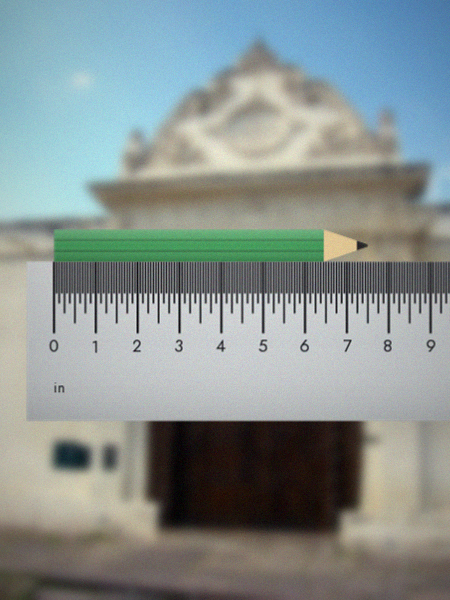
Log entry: 7.5; in
